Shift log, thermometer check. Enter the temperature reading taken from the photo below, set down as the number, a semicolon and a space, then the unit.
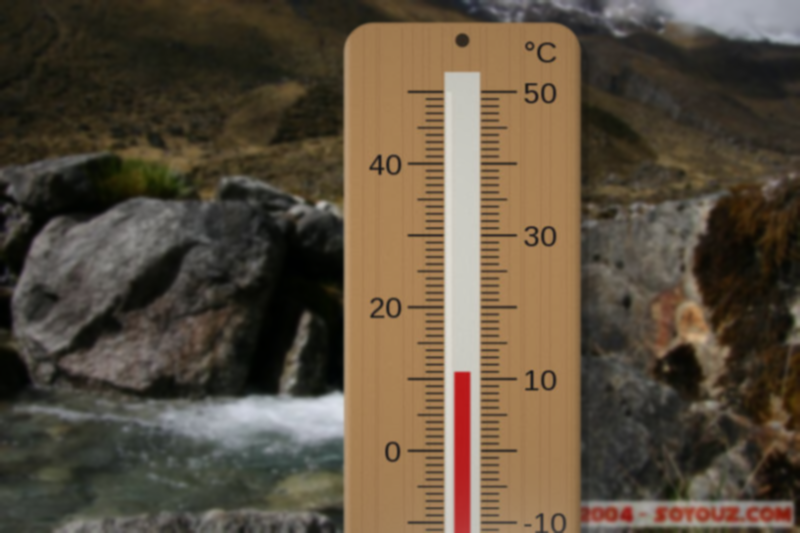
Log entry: 11; °C
